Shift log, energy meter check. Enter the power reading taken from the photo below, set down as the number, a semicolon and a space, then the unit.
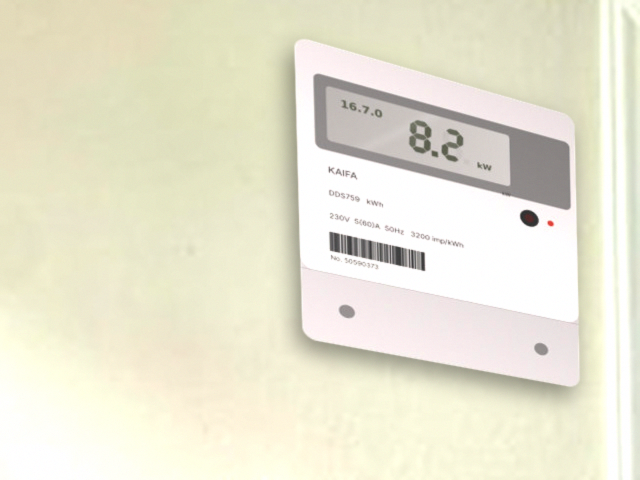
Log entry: 8.2; kW
